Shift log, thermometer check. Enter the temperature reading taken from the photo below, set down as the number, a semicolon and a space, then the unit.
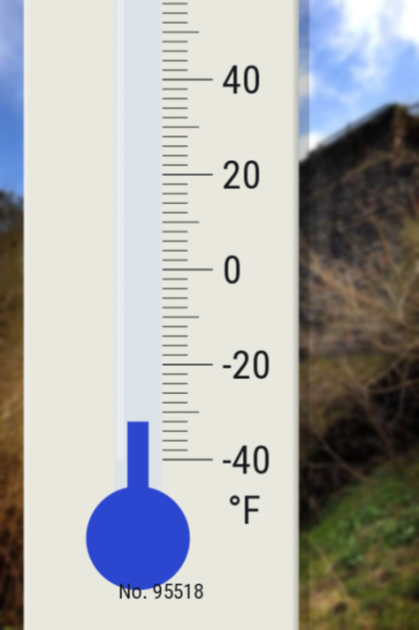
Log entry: -32; °F
